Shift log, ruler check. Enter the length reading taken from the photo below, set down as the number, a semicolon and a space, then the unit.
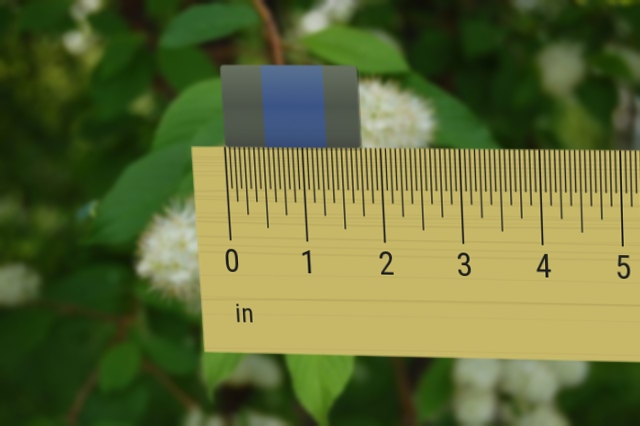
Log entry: 1.75; in
